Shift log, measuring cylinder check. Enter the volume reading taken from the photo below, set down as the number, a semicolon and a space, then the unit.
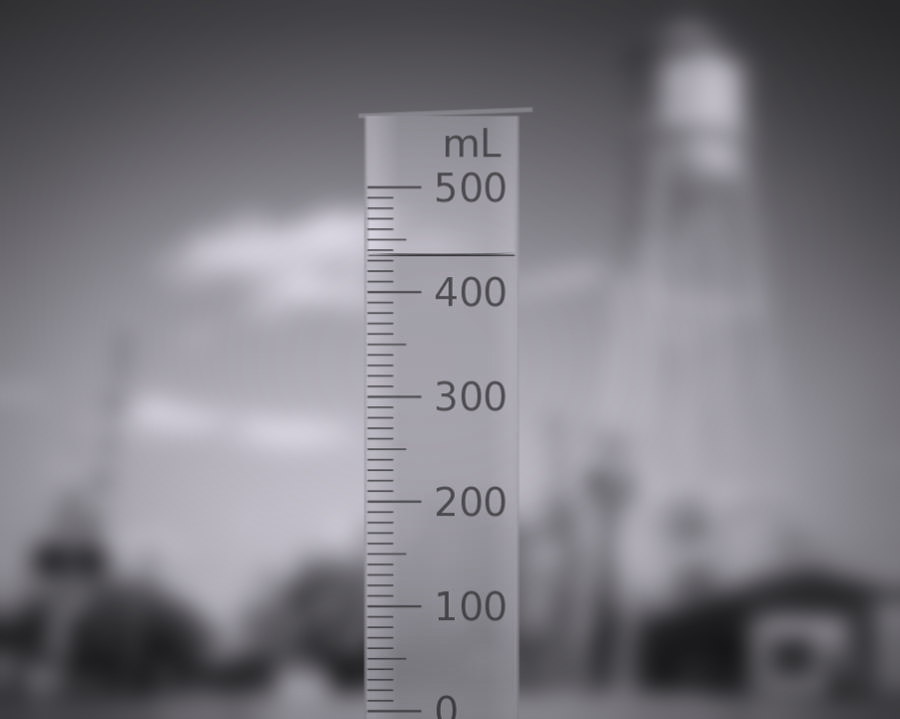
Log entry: 435; mL
